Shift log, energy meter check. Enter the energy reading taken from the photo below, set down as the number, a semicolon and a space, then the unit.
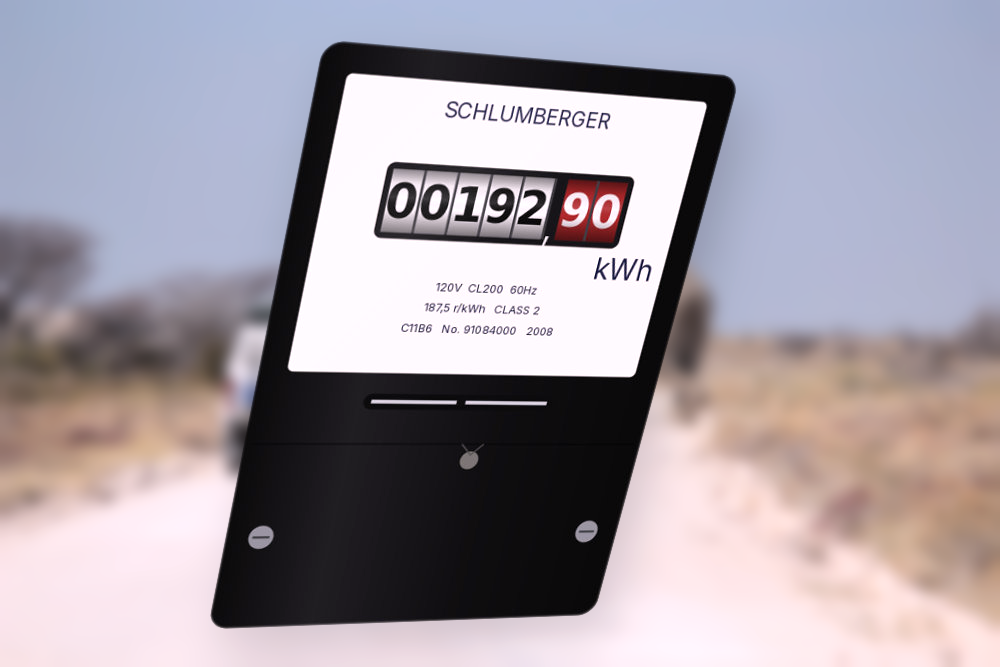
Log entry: 192.90; kWh
